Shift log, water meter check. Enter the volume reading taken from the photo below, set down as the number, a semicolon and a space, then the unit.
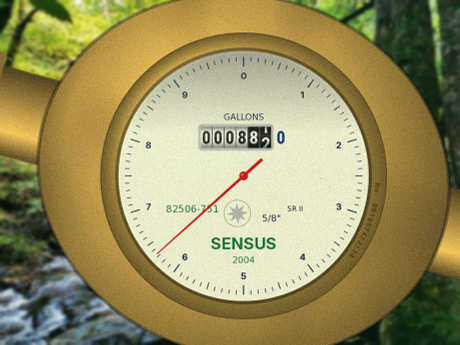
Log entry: 8816.3; gal
